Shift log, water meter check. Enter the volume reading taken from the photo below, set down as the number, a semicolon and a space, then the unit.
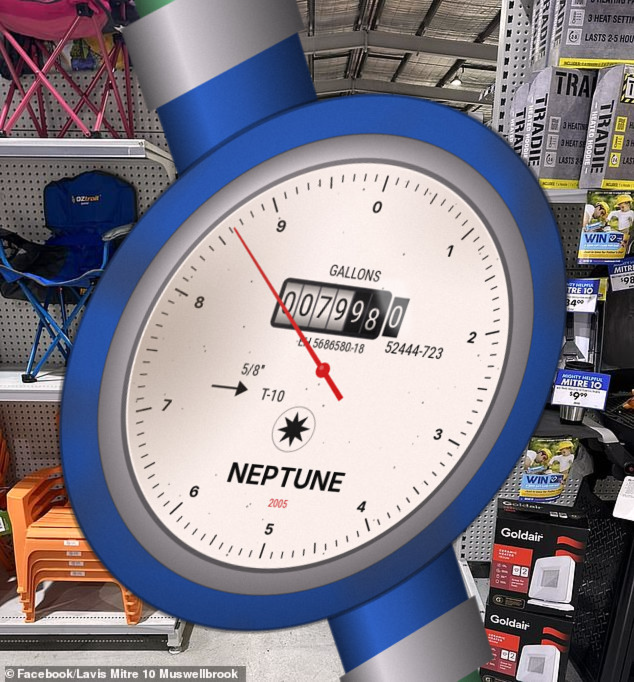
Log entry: 79978.6; gal
